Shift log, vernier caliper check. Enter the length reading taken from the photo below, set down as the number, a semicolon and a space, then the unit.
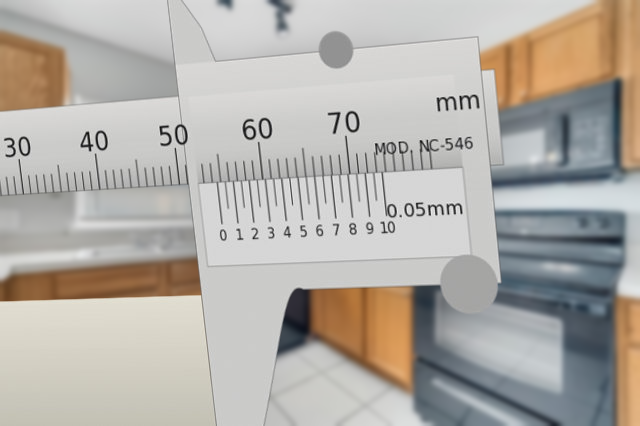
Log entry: 54.6; mm
